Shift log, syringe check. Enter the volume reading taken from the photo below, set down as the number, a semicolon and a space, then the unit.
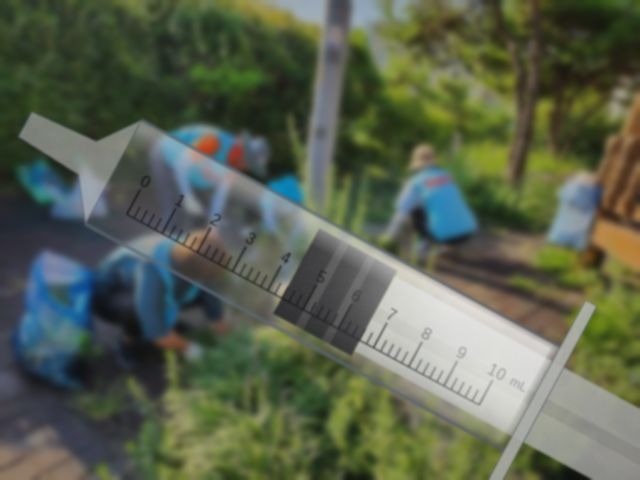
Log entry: 4.4; mL
